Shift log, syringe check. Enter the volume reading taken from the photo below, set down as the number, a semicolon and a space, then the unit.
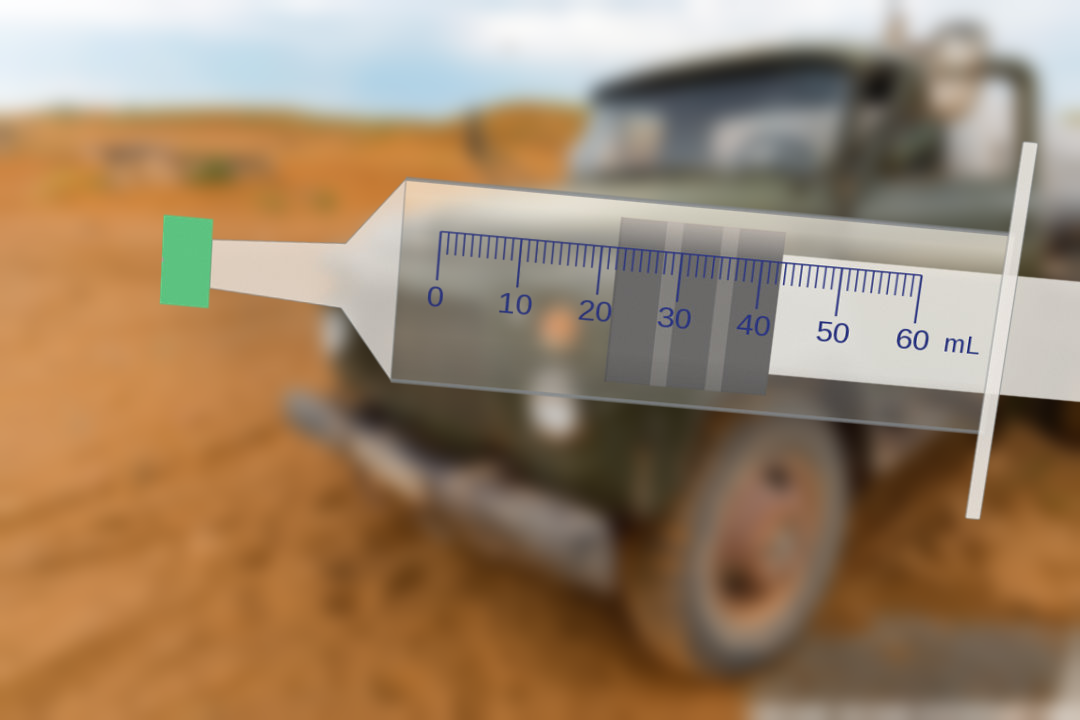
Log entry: 22; mL
